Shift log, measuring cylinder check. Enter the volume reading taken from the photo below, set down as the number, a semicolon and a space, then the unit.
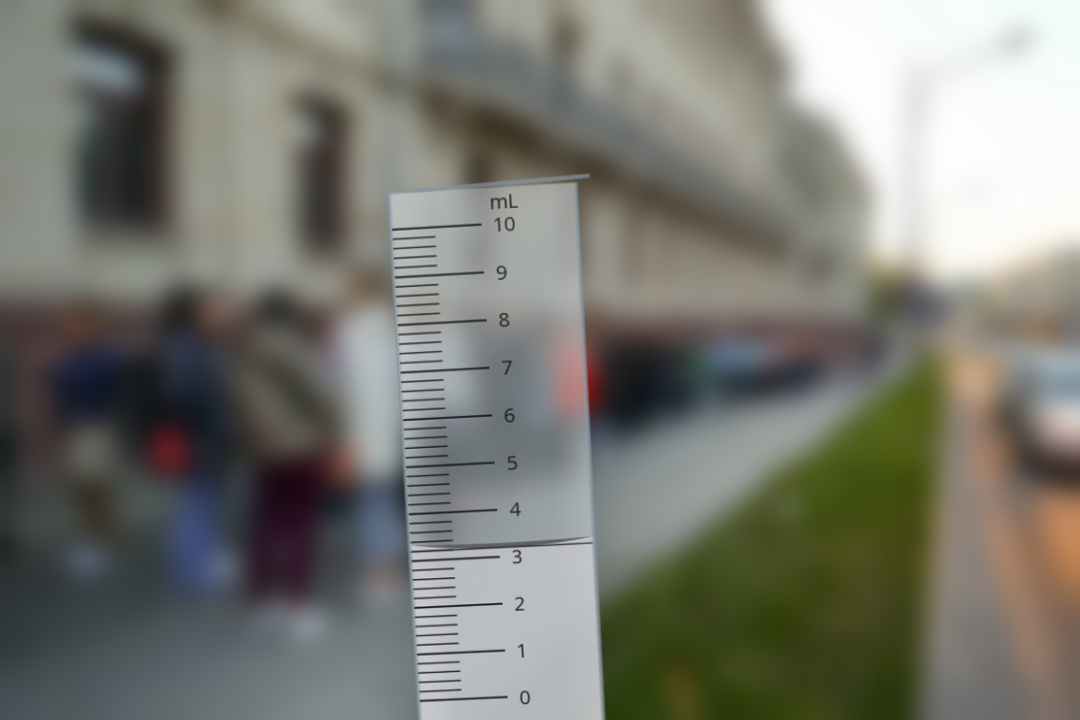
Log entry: 3.2; mL
